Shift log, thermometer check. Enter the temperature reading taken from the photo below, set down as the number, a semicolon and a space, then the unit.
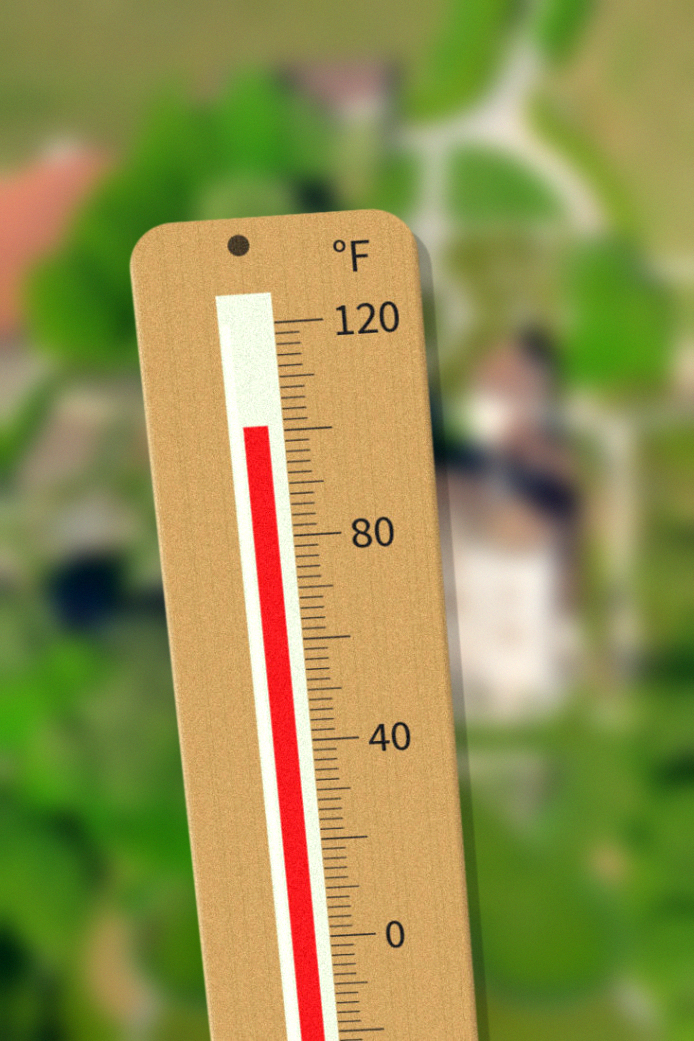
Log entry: 101; °F
